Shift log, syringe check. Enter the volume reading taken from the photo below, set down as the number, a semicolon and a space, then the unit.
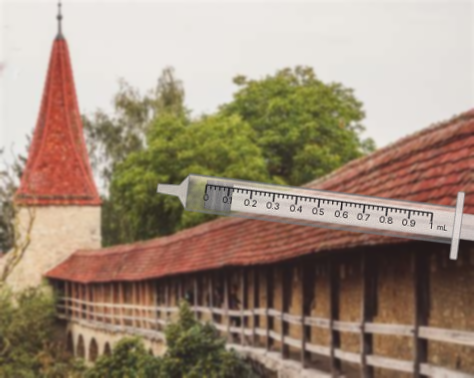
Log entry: 0; mL
